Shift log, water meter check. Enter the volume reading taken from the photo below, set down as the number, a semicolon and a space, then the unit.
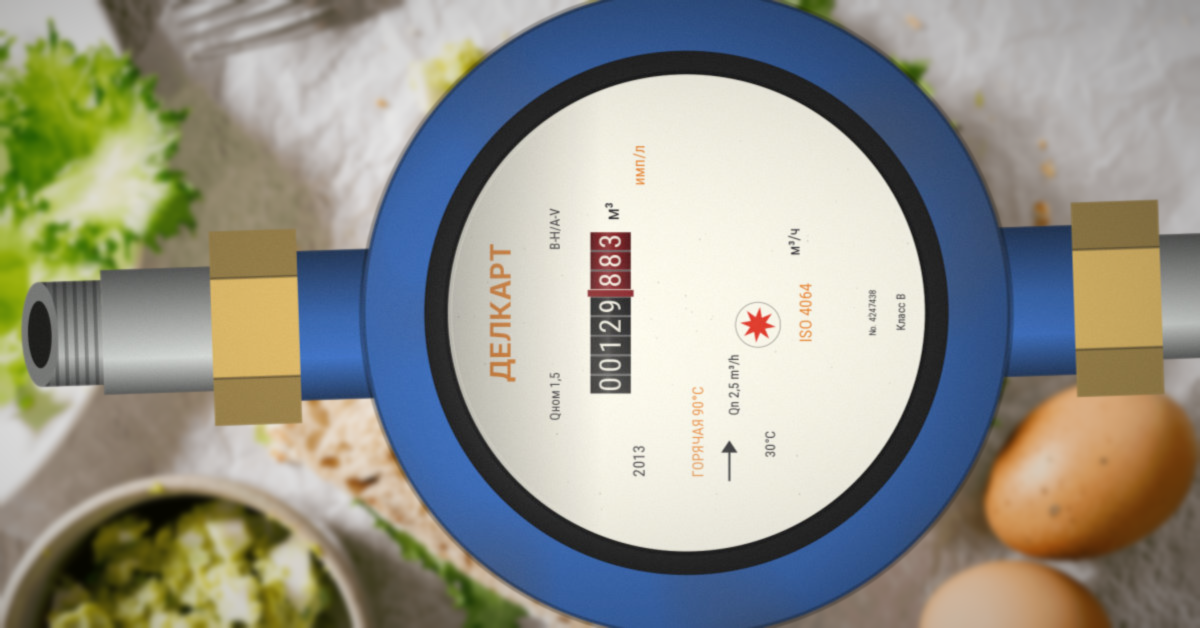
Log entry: 129.883; m³
